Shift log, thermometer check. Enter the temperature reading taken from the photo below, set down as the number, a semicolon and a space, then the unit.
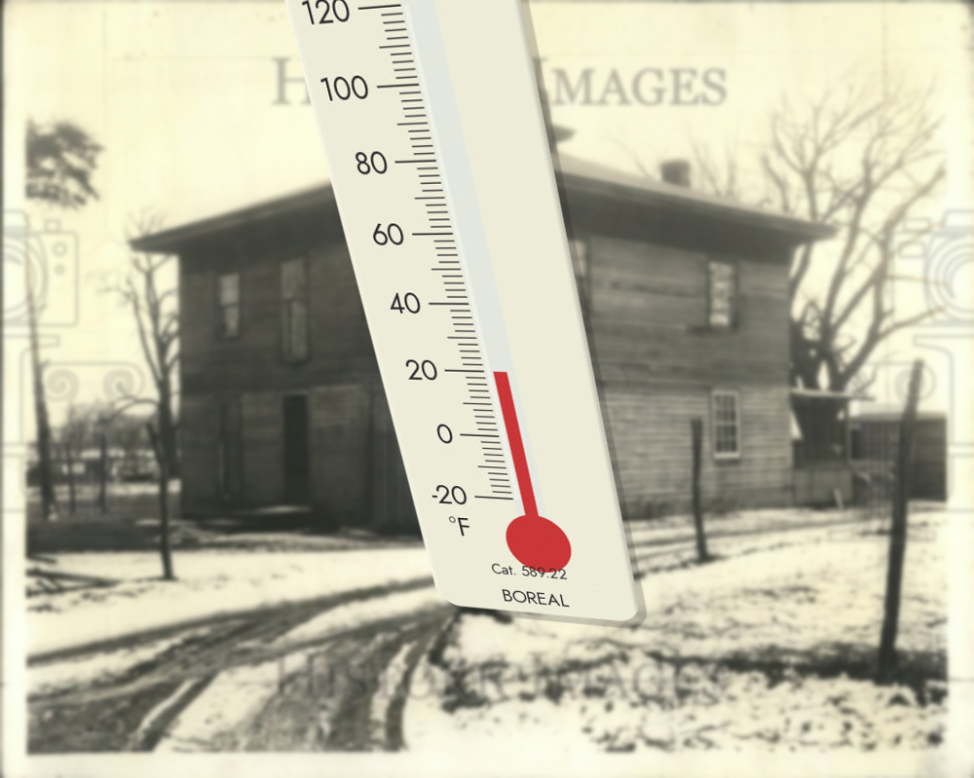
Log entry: 20; °F
